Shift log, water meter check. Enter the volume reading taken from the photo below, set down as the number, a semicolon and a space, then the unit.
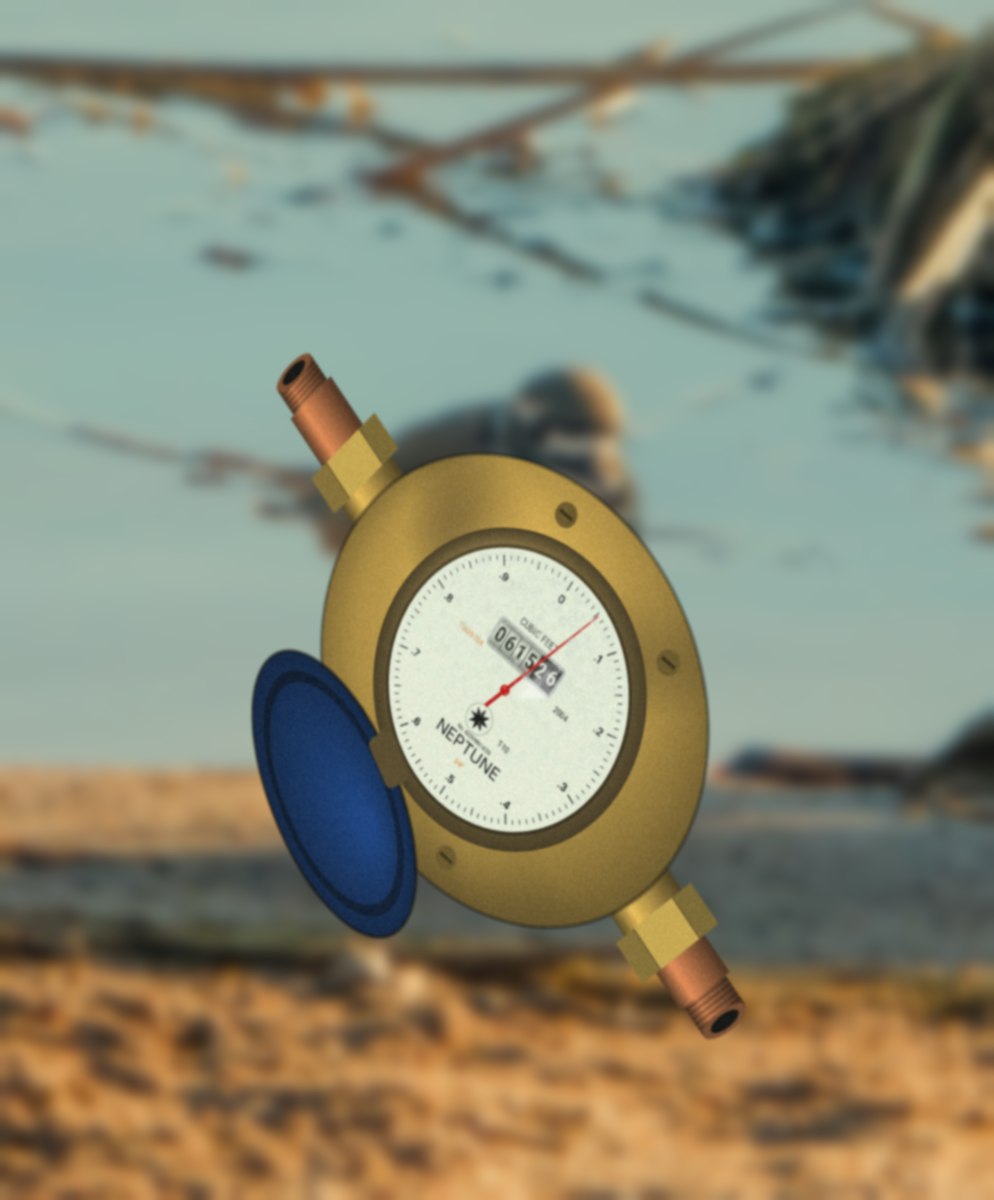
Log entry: 61526.05; ft³
